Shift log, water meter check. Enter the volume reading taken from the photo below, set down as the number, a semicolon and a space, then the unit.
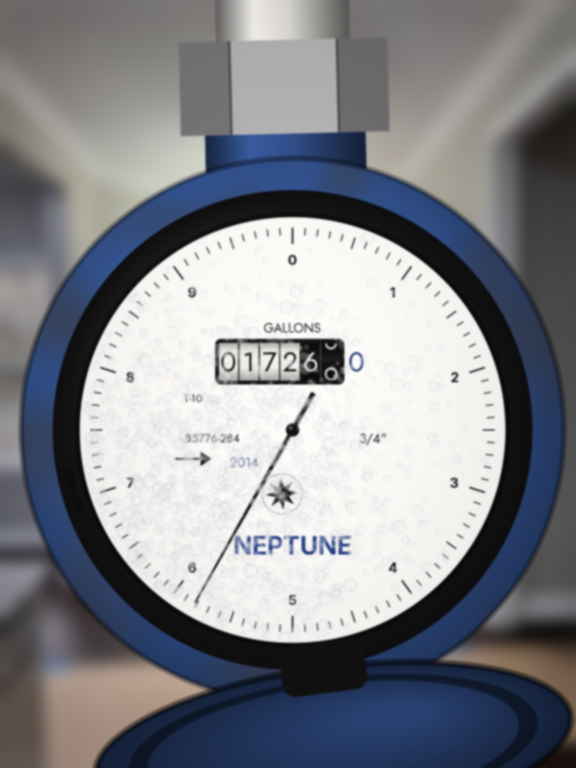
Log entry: 172685.8; gal
